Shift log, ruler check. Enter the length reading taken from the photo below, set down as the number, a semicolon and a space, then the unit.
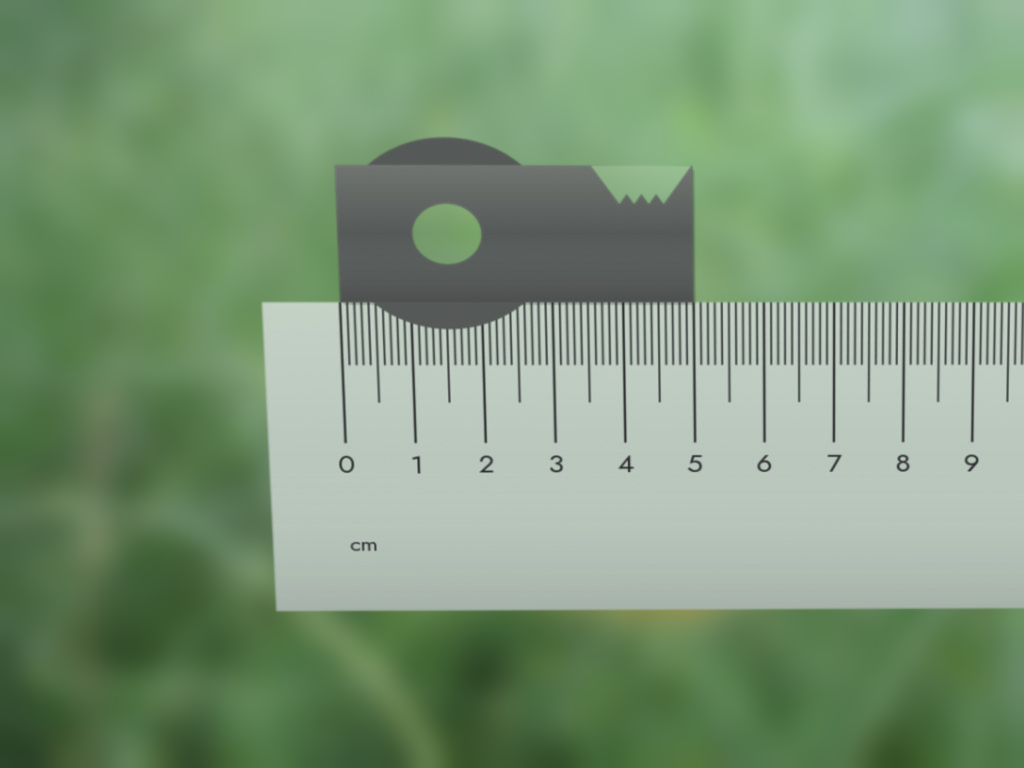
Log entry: 5; cm
